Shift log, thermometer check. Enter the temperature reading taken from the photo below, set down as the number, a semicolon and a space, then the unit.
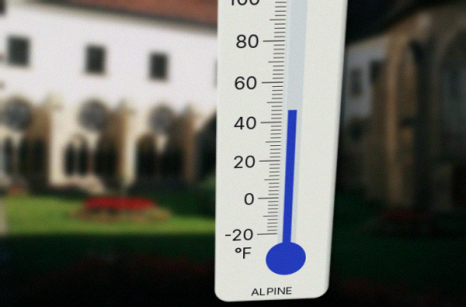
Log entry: 46; °F
